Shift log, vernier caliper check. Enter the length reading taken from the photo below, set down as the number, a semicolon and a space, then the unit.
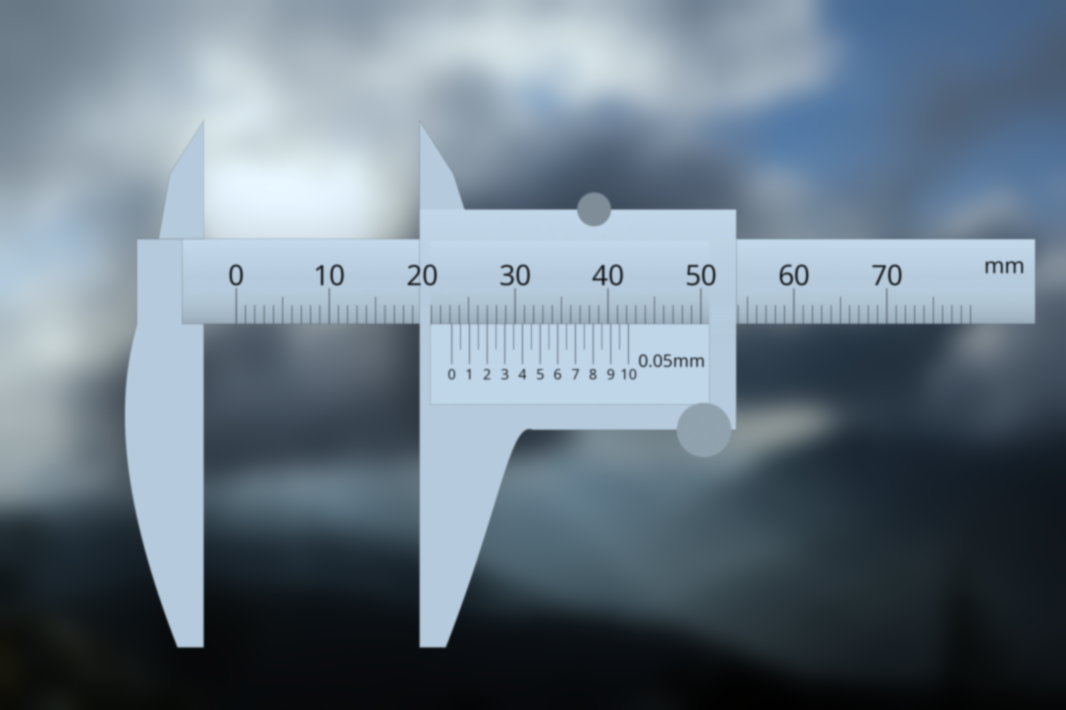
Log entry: 23.2; mm
